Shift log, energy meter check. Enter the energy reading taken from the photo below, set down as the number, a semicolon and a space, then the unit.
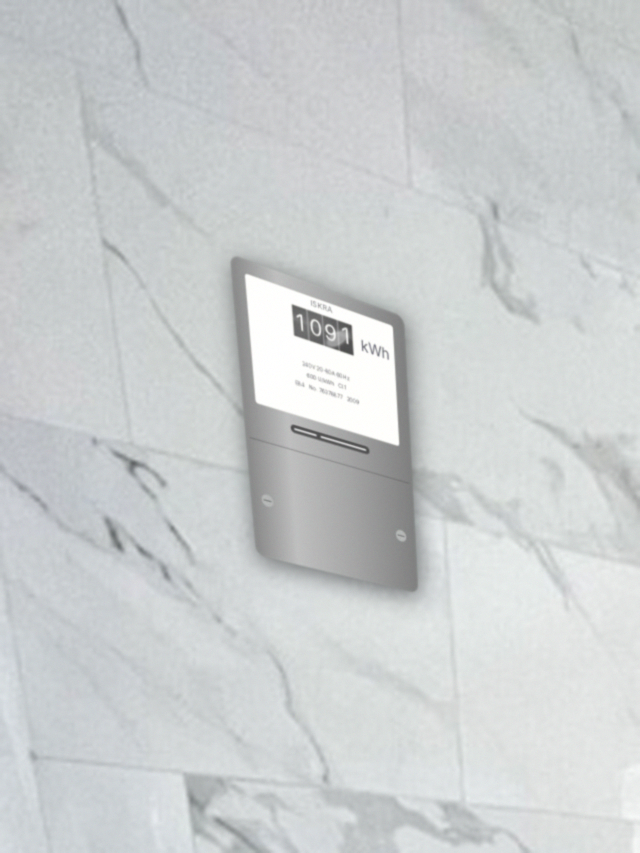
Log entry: 1091; kWh
